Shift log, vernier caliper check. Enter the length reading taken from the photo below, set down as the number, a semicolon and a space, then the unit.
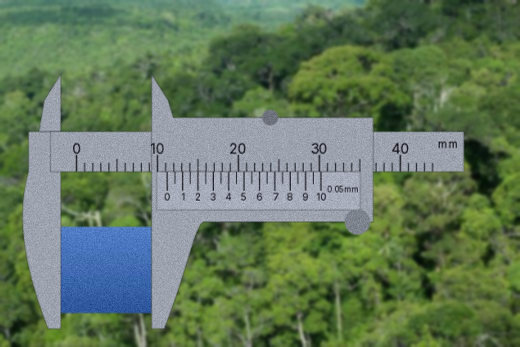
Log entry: 11.2; mm
